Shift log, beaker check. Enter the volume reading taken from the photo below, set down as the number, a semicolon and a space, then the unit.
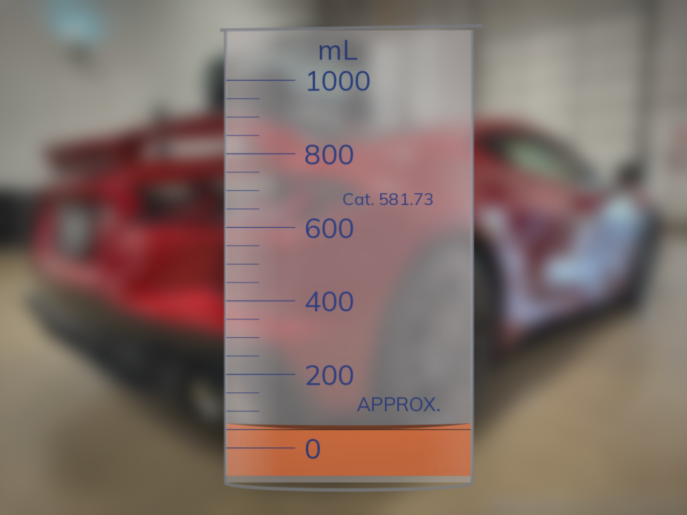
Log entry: 50; mL
